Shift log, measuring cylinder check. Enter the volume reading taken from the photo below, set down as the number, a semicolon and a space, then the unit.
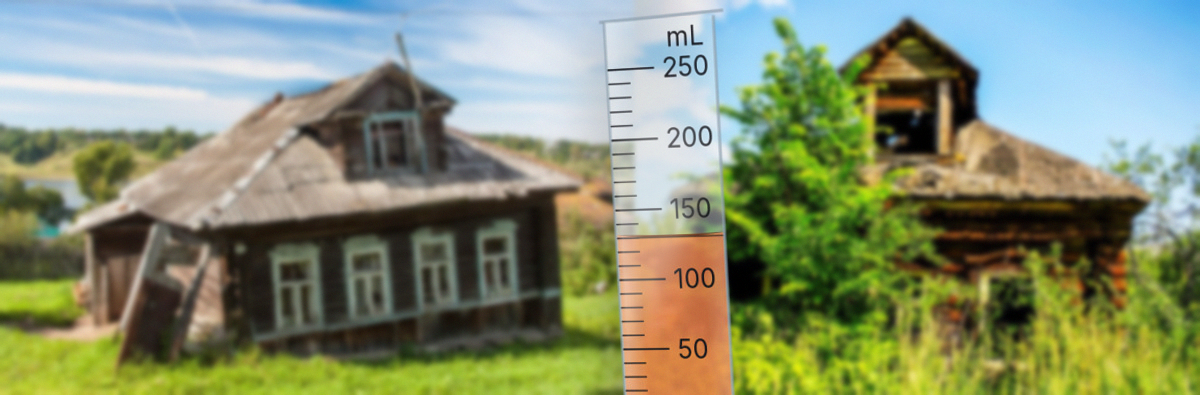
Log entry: 130; mL
